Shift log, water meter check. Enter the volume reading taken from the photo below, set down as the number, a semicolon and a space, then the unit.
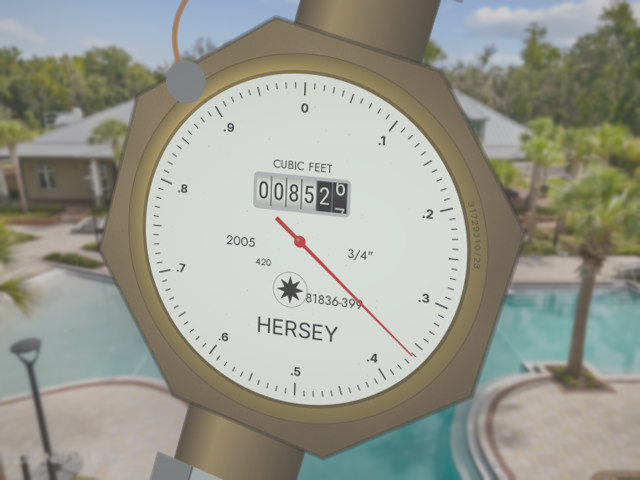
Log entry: 8526.36; ft³
